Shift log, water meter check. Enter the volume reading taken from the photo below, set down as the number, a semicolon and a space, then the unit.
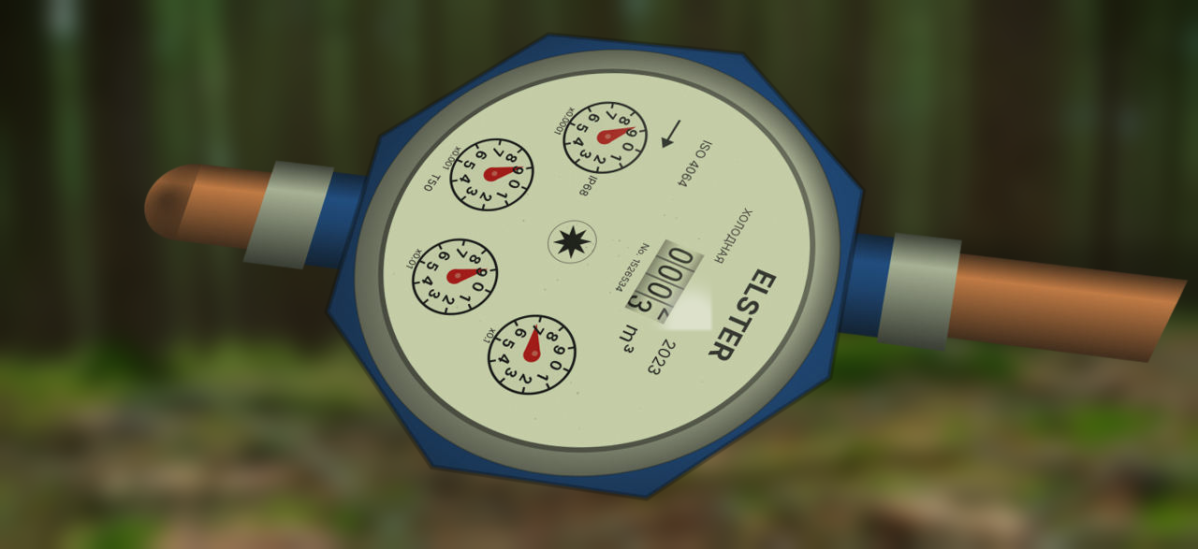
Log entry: 2.6888; m³
